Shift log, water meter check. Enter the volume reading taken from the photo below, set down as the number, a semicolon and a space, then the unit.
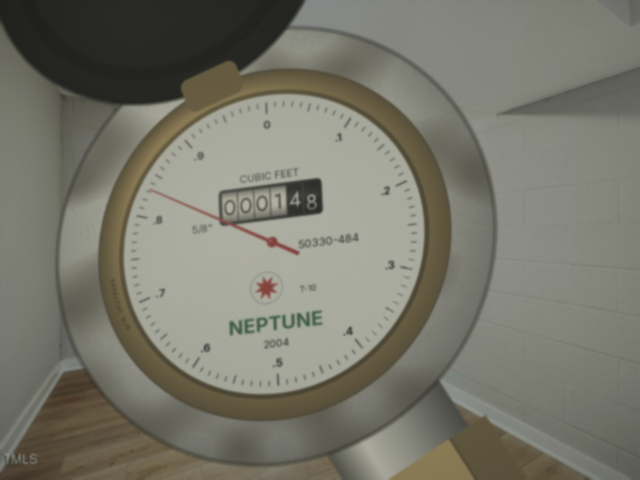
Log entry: 147.83; ft³
